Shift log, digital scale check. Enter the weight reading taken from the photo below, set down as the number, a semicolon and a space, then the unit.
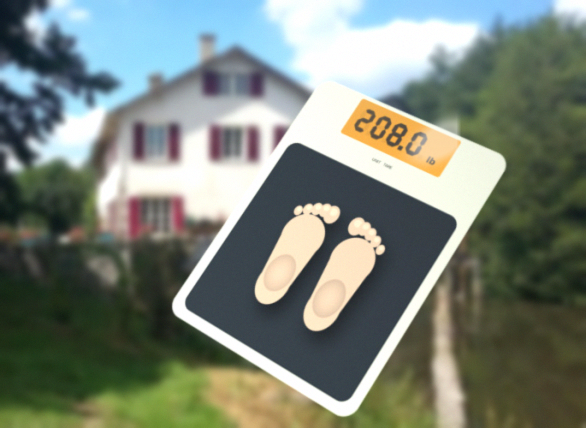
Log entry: 208.0; lb
